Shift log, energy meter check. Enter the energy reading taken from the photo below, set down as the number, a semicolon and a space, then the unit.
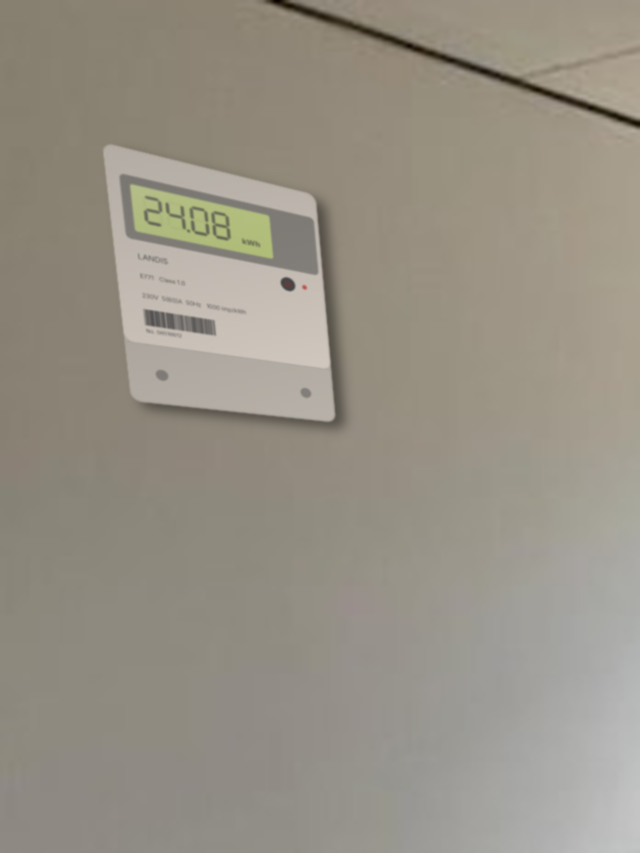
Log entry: 24.08; kWh
